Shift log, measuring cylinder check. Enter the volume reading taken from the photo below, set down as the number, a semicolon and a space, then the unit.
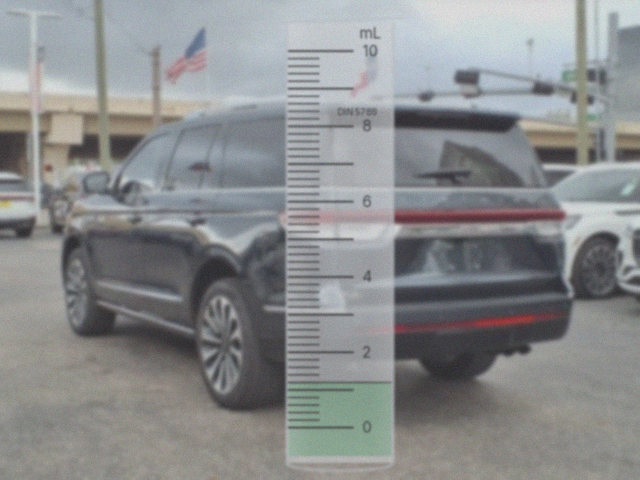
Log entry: 1.2; mL
